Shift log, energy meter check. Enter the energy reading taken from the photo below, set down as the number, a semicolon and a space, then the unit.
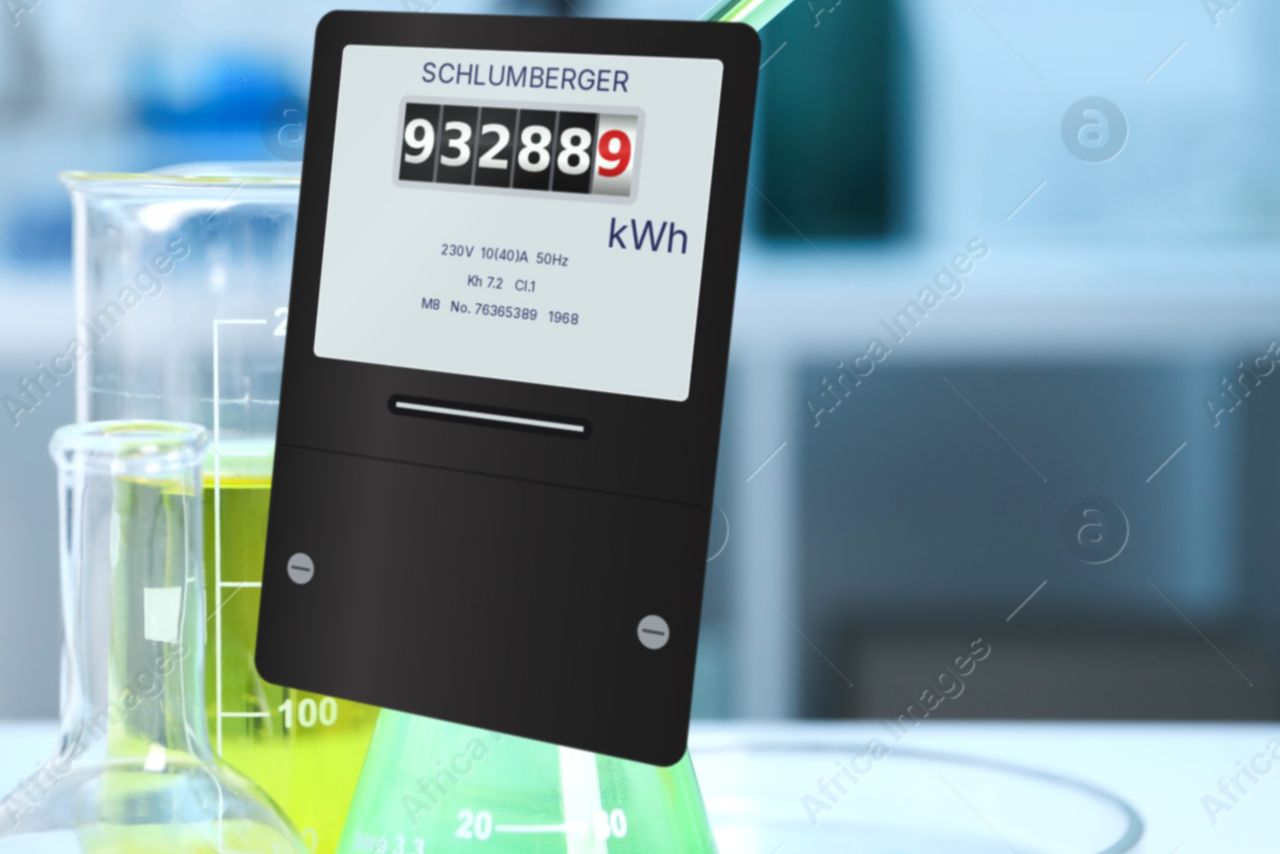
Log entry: 93288.9; kWh
